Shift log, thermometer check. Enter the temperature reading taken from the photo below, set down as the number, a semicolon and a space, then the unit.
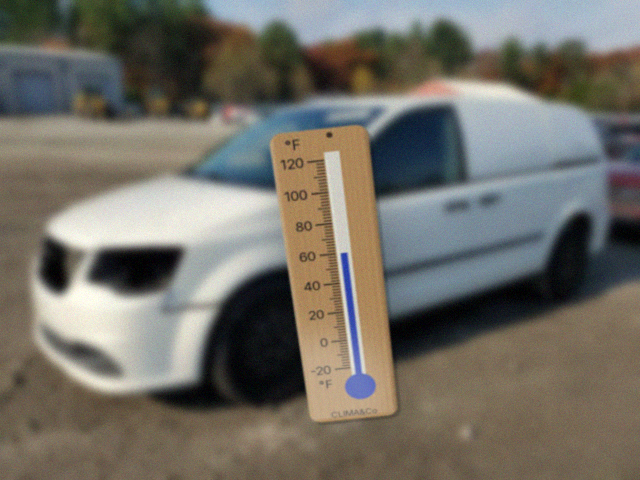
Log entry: 60; °F
